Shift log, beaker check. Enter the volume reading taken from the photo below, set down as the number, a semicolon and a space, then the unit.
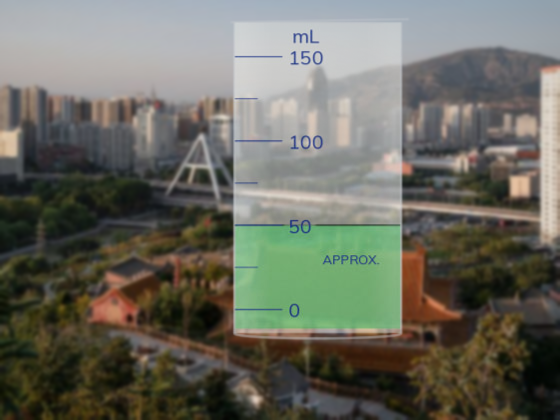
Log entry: 50; mL
